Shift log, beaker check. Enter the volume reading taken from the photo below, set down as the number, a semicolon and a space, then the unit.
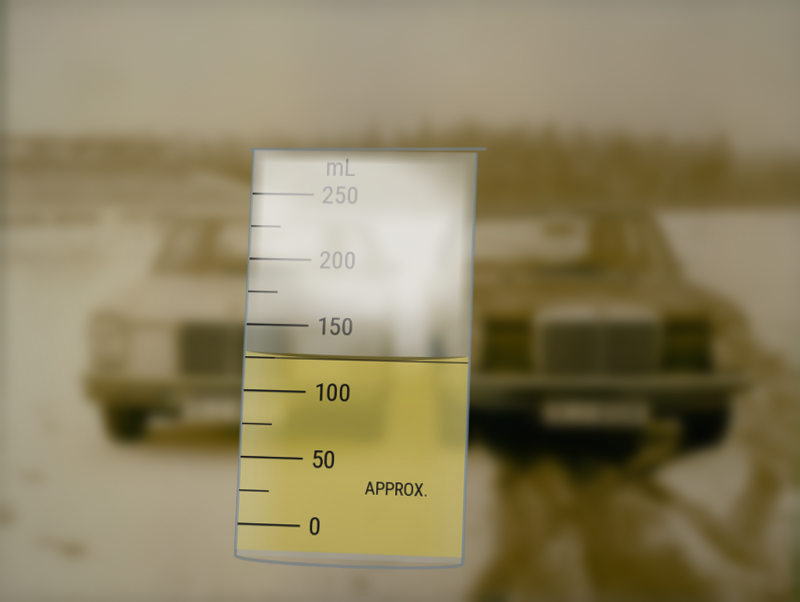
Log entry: 125; mL
